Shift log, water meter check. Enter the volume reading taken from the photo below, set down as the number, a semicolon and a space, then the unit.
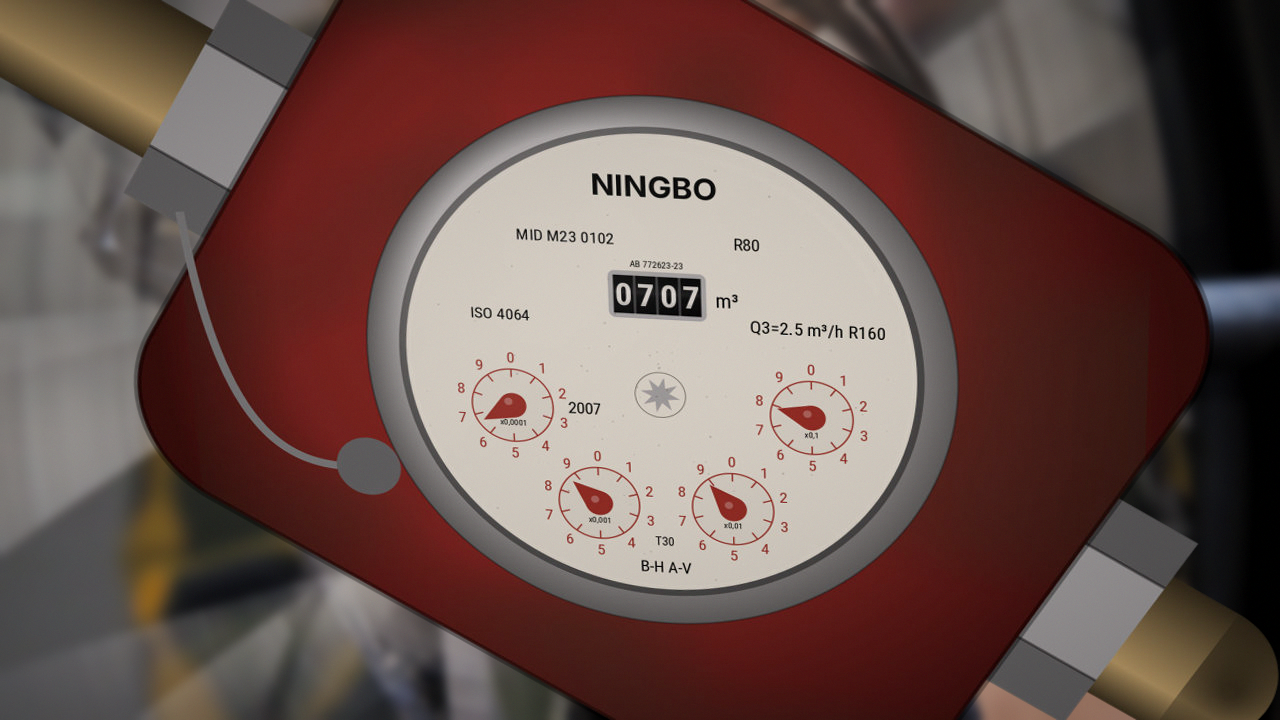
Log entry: 707.7886; m³
